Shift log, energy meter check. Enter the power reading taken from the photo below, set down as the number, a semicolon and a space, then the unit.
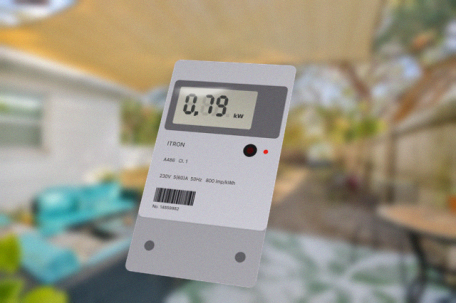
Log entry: 0.79; kW
